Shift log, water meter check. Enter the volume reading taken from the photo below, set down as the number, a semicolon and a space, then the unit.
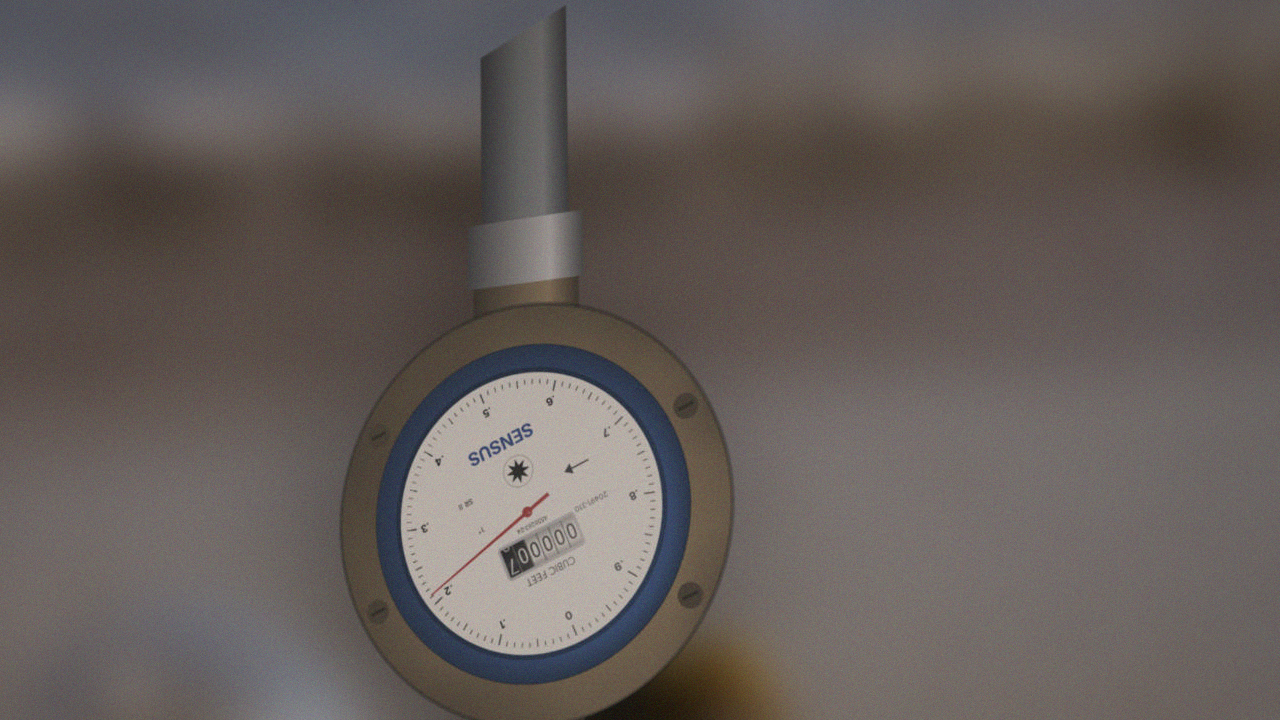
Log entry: 7.21; ft³
